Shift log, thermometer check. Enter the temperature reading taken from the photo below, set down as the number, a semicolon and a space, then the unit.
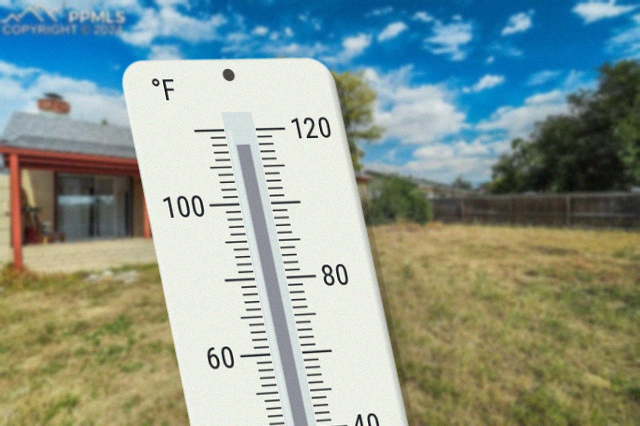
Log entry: 116; °F
